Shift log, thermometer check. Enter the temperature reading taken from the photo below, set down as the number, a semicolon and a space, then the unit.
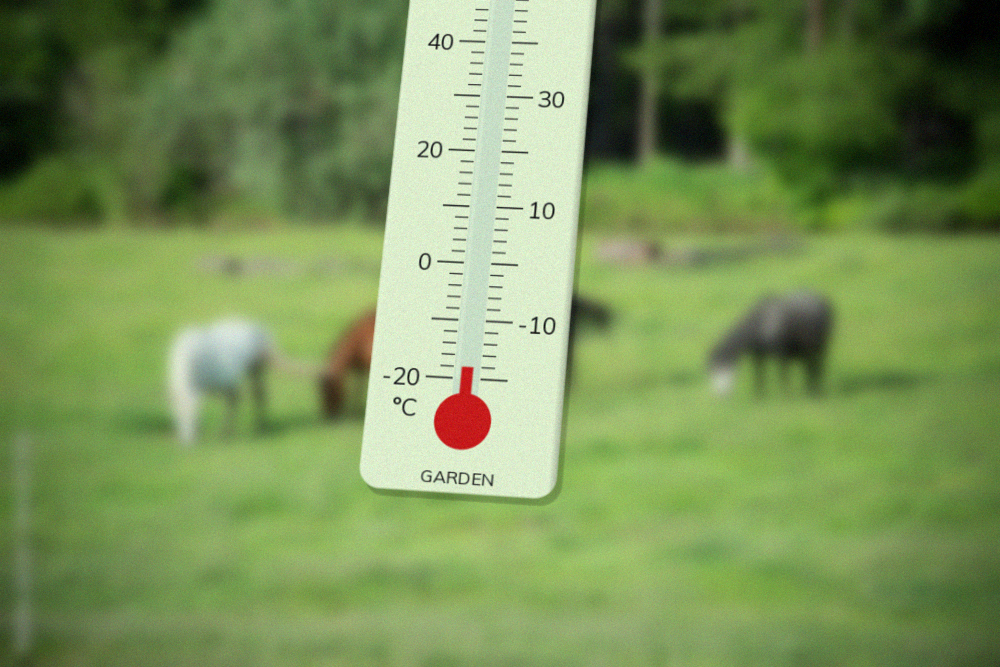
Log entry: -18; °C
